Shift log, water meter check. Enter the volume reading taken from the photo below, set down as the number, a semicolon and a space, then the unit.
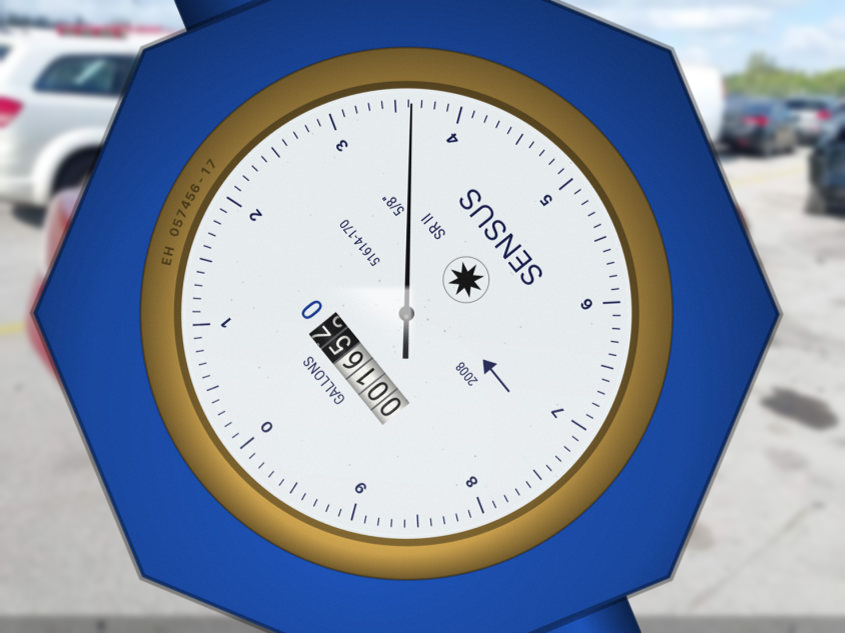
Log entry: 16523.6; gal
